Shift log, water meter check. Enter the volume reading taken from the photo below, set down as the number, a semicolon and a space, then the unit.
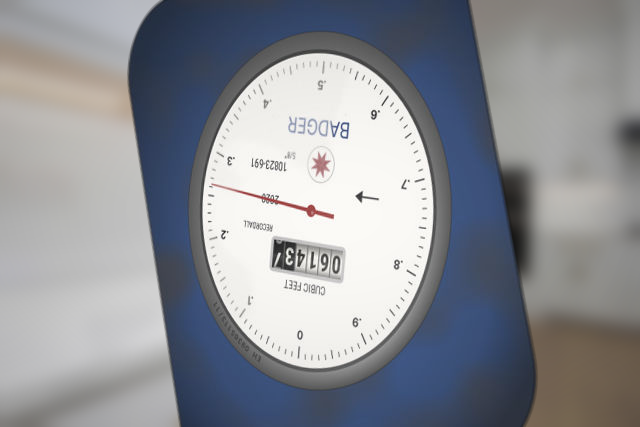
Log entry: 61437.26; ft³
